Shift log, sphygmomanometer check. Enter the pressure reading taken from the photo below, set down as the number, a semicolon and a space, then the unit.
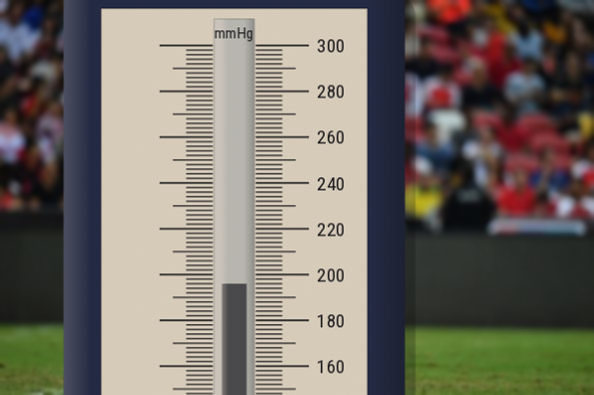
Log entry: 196; mmHg
